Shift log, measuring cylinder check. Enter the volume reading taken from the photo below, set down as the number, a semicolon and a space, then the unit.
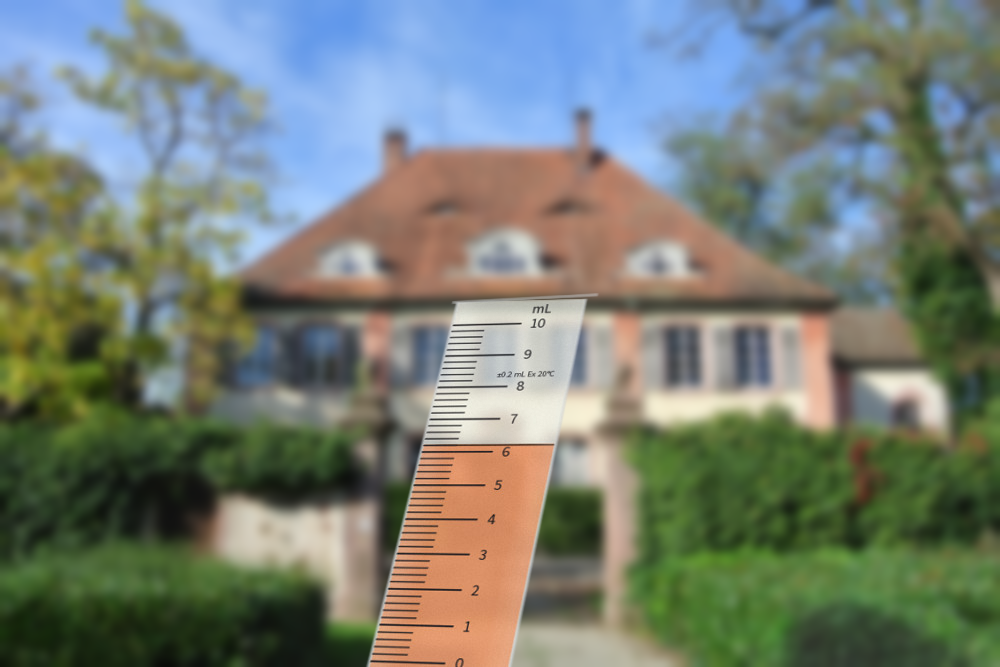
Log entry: 6.2; mL
